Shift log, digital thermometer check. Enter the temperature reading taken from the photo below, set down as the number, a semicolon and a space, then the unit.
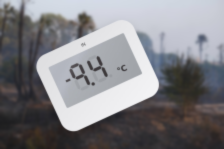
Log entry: -9.4; °C
